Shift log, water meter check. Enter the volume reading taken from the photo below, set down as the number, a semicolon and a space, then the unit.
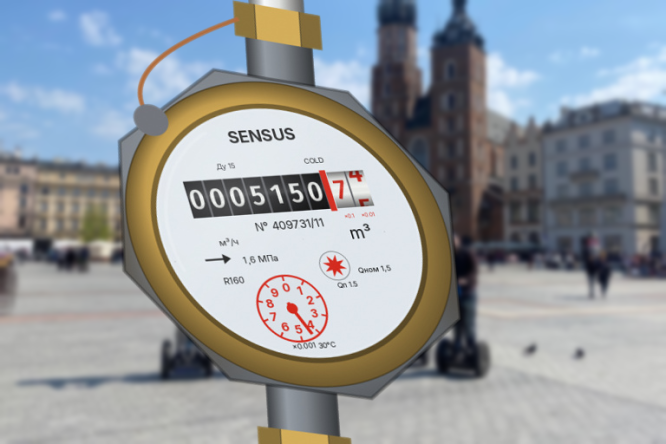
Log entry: 5150.744; m³
